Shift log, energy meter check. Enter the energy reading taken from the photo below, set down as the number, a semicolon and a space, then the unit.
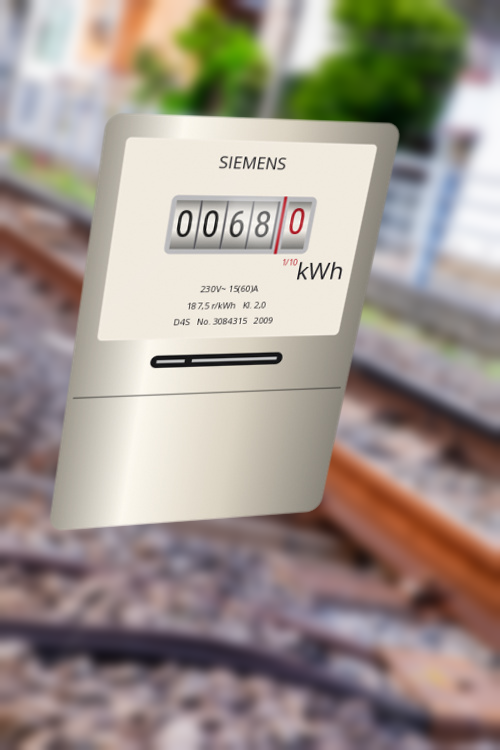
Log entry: 68.0; kWh
